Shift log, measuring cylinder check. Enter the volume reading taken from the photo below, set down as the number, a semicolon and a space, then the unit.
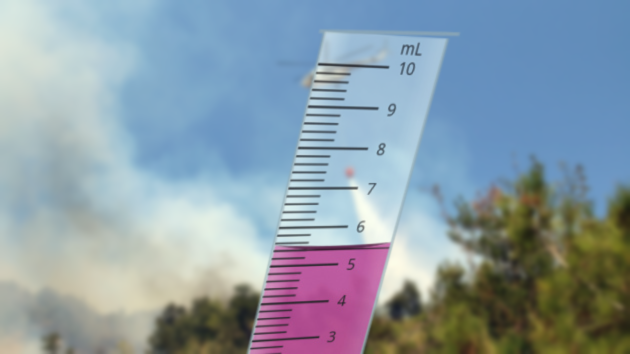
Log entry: 5.4; mL
